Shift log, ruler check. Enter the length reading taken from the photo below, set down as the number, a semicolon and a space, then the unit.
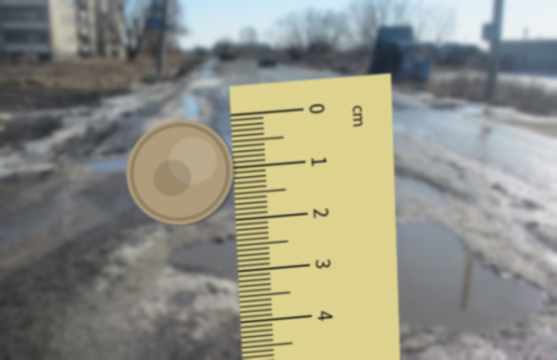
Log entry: 2; cm
